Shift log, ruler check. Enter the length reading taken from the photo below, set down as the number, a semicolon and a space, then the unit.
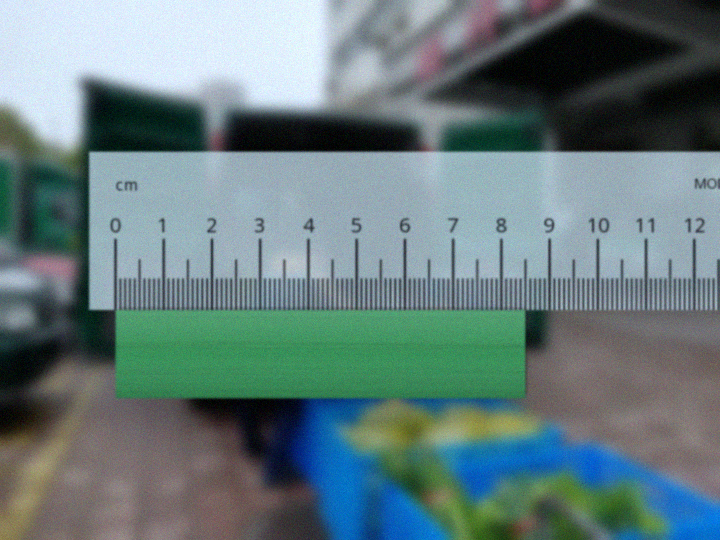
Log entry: 8.5; cm
